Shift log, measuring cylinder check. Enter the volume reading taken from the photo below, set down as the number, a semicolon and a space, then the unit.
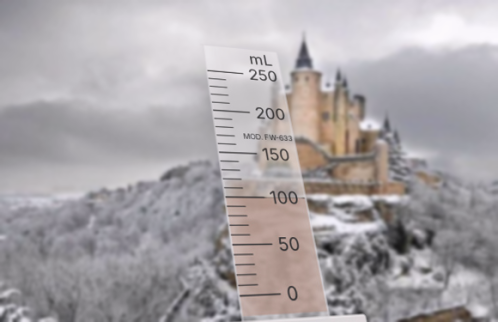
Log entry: 100; mL
